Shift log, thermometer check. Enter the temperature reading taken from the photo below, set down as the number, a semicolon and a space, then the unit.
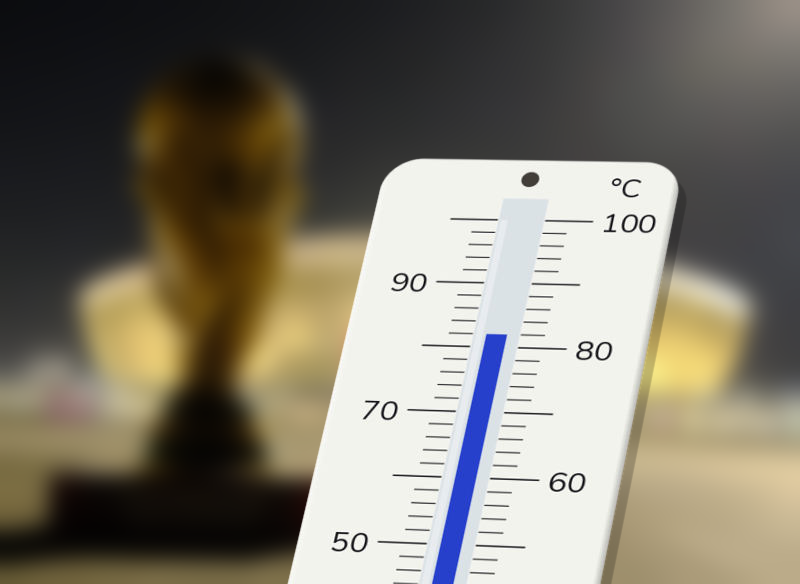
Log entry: 82; °C
